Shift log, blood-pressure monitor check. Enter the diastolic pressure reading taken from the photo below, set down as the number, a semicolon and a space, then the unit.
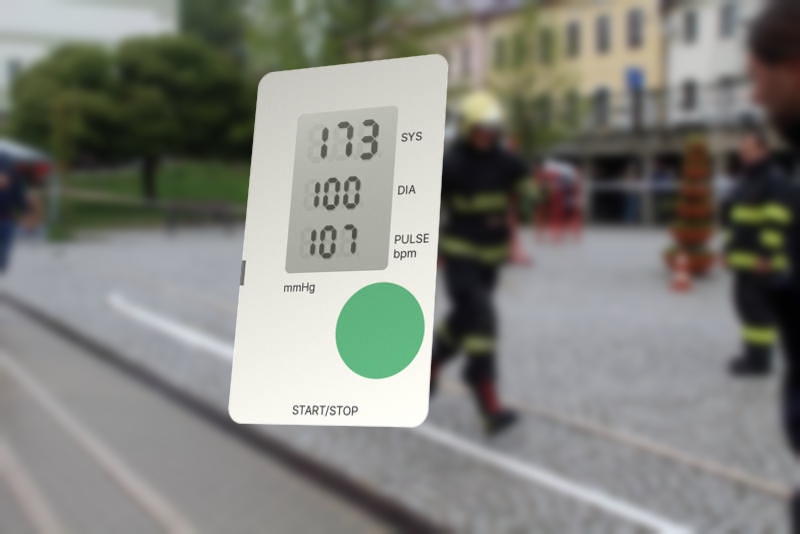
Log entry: 100; mmHg
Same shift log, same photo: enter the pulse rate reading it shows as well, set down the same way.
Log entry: 107; bpm
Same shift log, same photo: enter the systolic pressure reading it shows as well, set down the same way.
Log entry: 173; mmHg
